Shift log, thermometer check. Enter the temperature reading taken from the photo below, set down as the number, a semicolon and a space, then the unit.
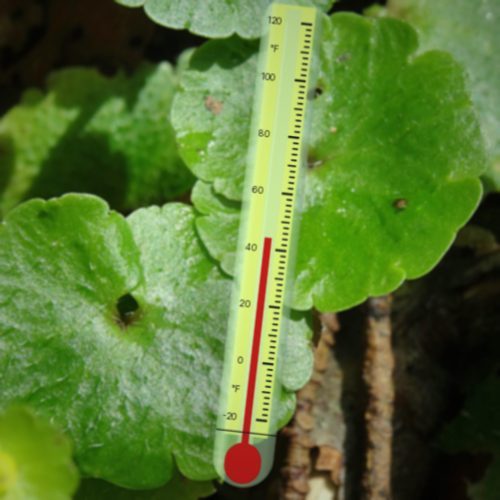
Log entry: 44; °F
